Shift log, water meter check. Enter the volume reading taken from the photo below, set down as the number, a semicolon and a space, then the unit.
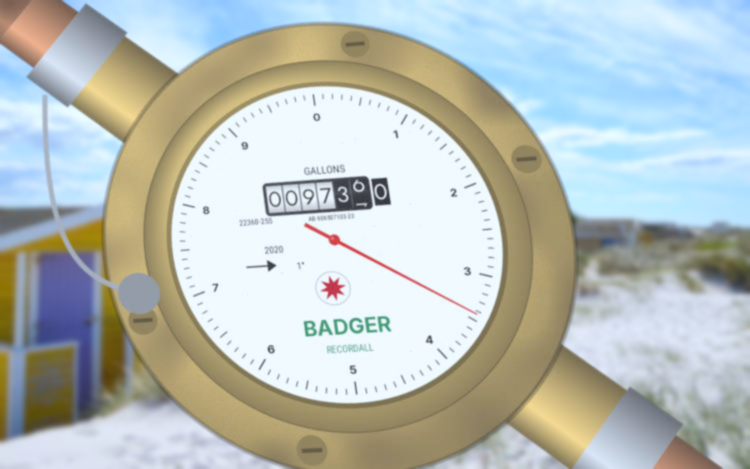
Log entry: 97363.4; gal
